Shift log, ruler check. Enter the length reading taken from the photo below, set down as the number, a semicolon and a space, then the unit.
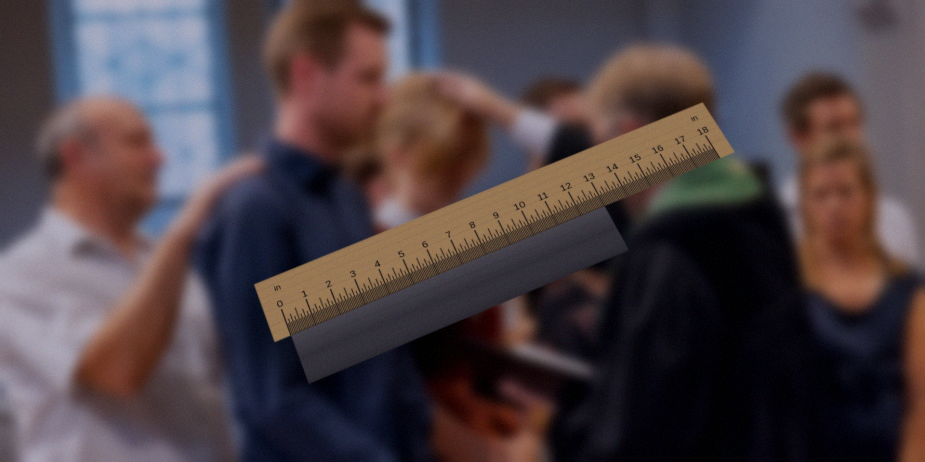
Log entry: 13; in
